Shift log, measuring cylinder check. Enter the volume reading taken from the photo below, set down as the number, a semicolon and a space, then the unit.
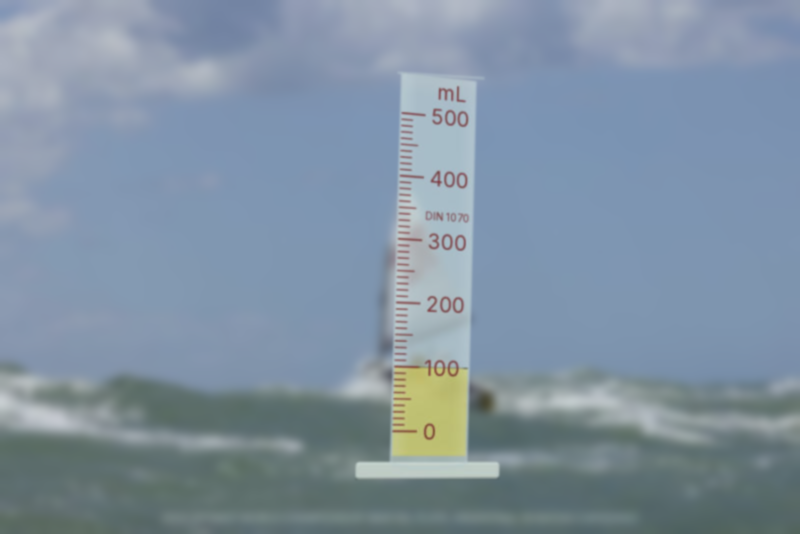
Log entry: 100; mL
